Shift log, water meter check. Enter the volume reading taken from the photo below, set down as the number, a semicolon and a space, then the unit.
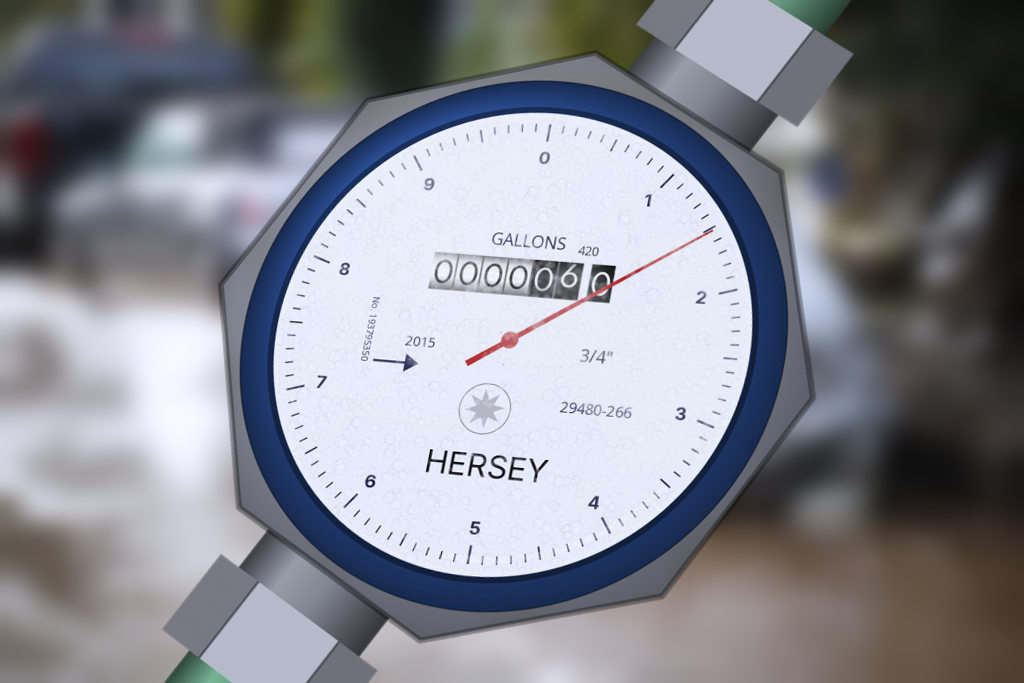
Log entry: 61.5; gal
